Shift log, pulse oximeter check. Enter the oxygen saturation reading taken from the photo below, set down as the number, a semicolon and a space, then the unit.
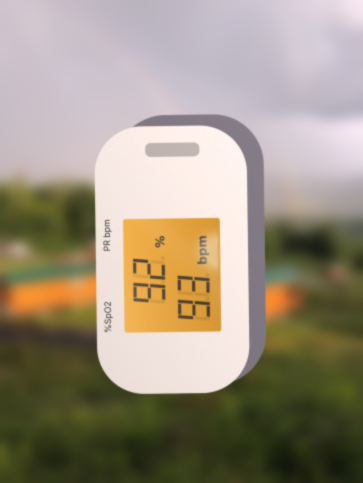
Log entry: 92; %
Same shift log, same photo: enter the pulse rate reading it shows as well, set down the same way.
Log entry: 93; bpm
